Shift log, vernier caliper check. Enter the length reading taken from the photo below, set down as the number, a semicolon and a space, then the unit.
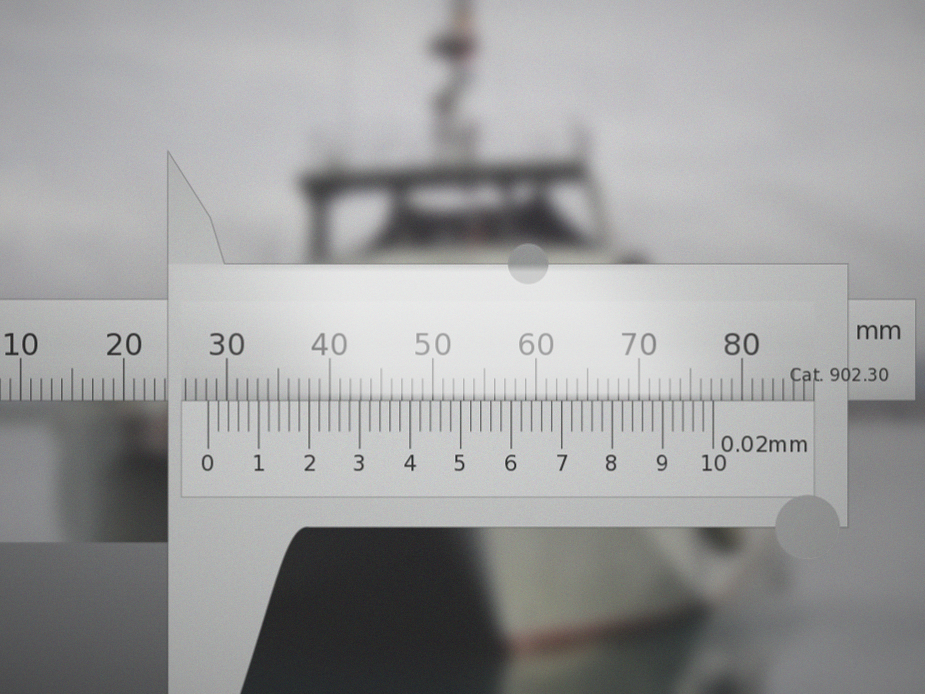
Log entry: 28.2; mm
